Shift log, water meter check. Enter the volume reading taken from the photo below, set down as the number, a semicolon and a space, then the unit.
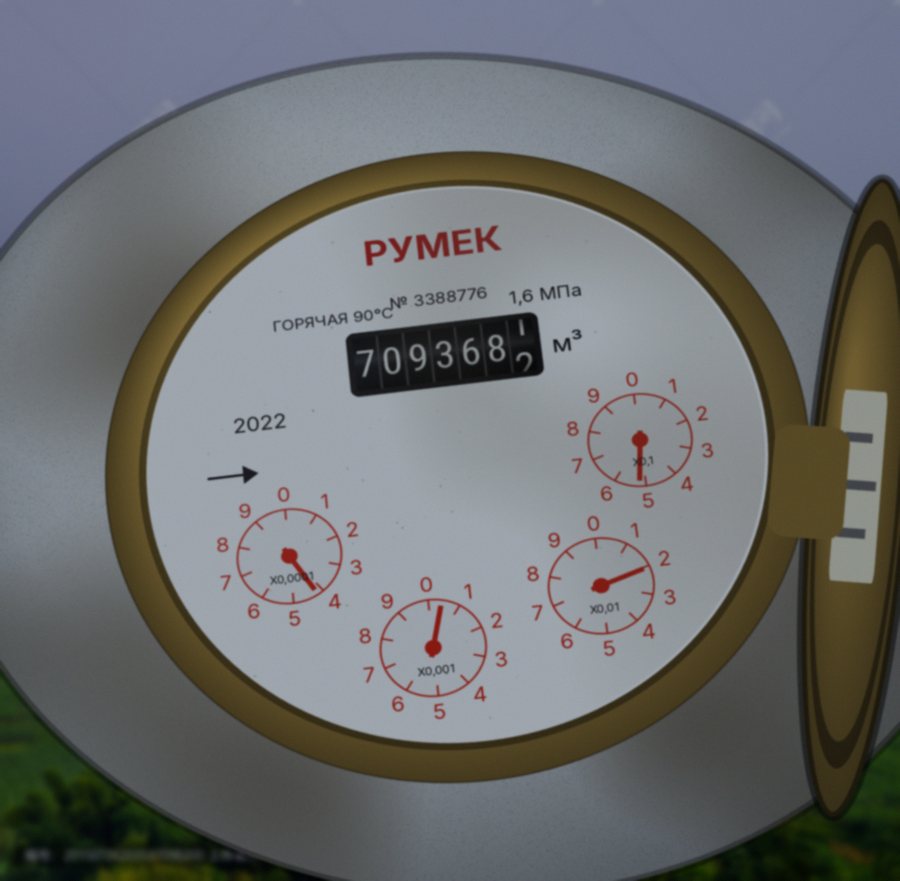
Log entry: 7093681.5204; m³
